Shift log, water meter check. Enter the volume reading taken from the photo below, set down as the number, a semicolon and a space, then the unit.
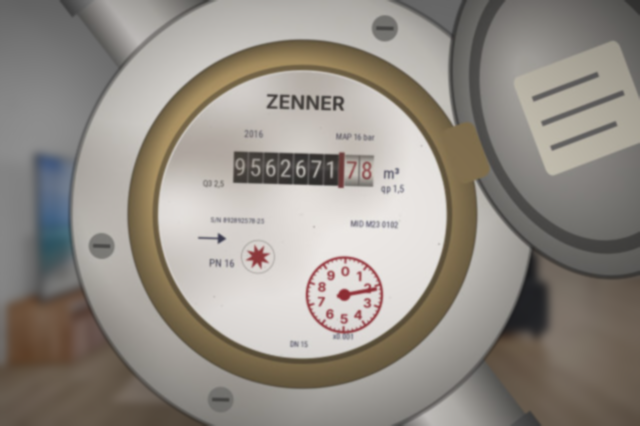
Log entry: 9562671.782; m³
